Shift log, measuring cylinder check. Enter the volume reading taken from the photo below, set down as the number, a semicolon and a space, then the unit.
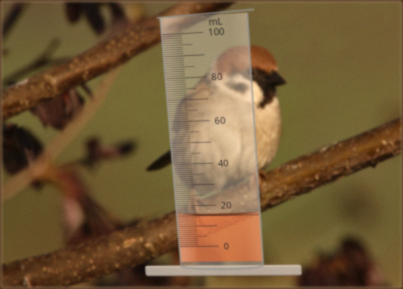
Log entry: 15; mL
